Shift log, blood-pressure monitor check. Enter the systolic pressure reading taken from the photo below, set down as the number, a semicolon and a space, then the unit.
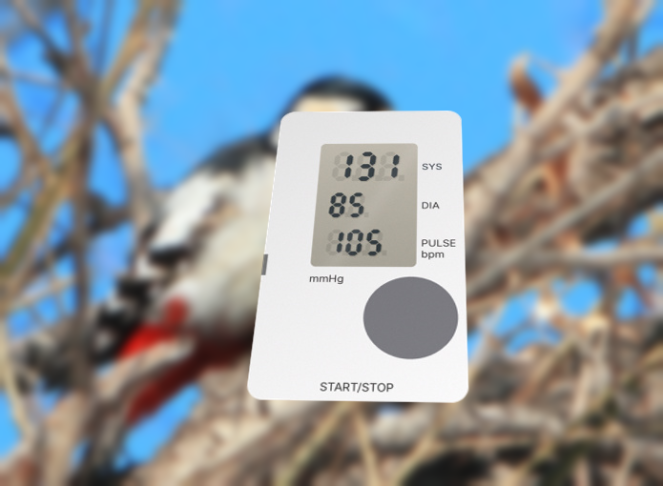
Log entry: 131; mmHg
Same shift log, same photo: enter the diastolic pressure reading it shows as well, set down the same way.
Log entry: 85; mmHg
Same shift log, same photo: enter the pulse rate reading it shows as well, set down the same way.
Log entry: 105; bpm
